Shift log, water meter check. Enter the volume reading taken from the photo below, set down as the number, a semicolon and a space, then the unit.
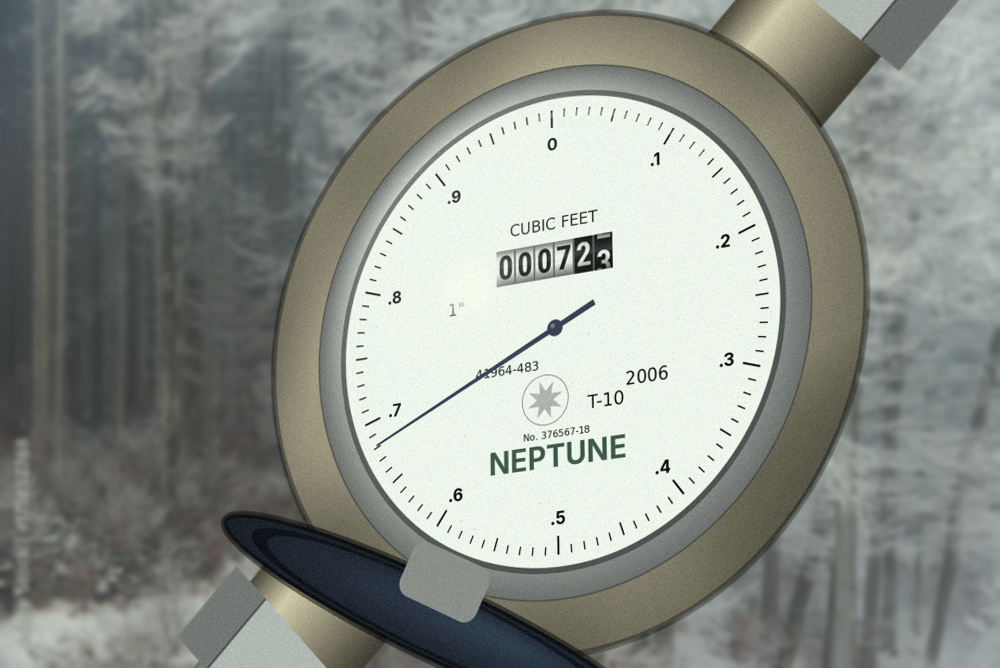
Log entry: 722.68; ft³
